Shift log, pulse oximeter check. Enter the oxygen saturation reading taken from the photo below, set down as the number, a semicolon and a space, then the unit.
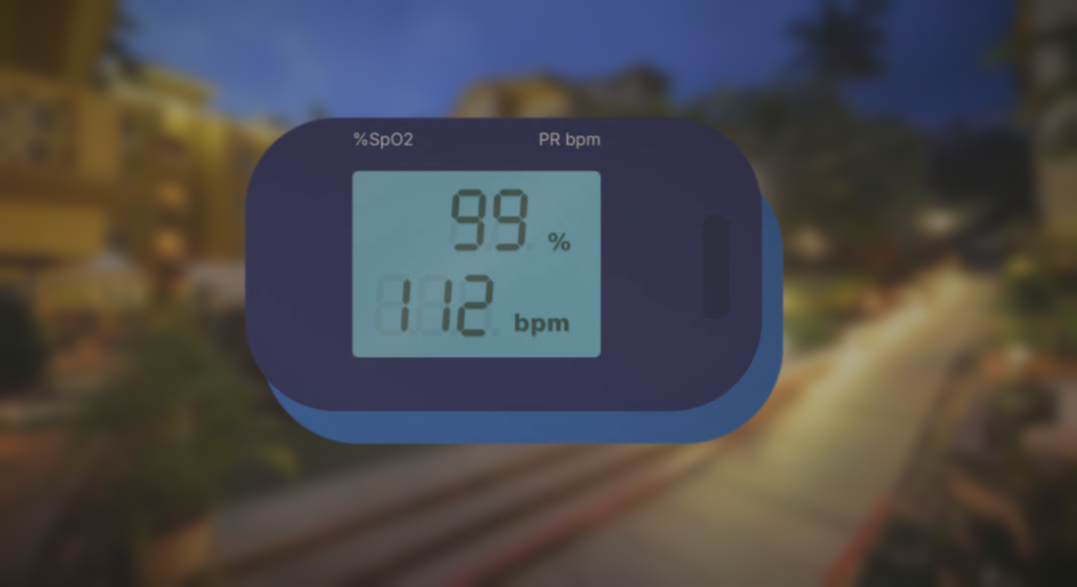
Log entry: 99; %
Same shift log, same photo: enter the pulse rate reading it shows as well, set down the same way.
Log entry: 112; bpm
